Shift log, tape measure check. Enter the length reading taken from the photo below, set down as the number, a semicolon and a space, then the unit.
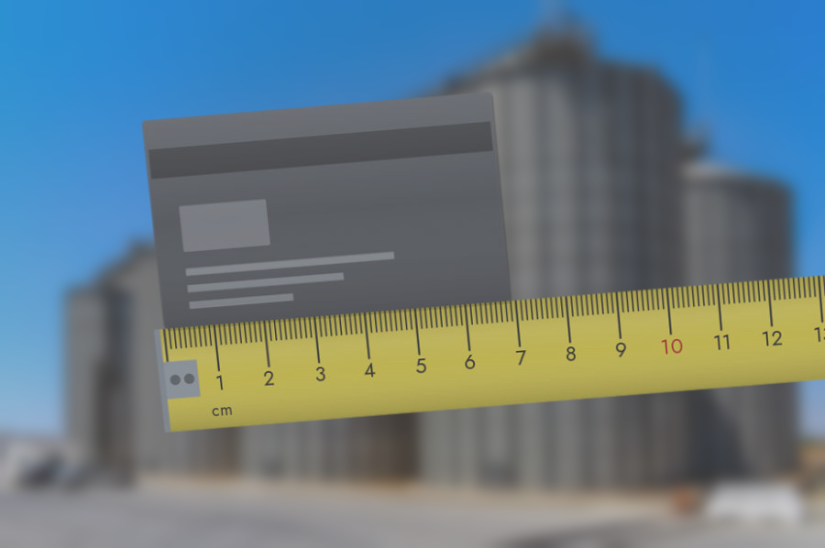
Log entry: 6.9; cm
